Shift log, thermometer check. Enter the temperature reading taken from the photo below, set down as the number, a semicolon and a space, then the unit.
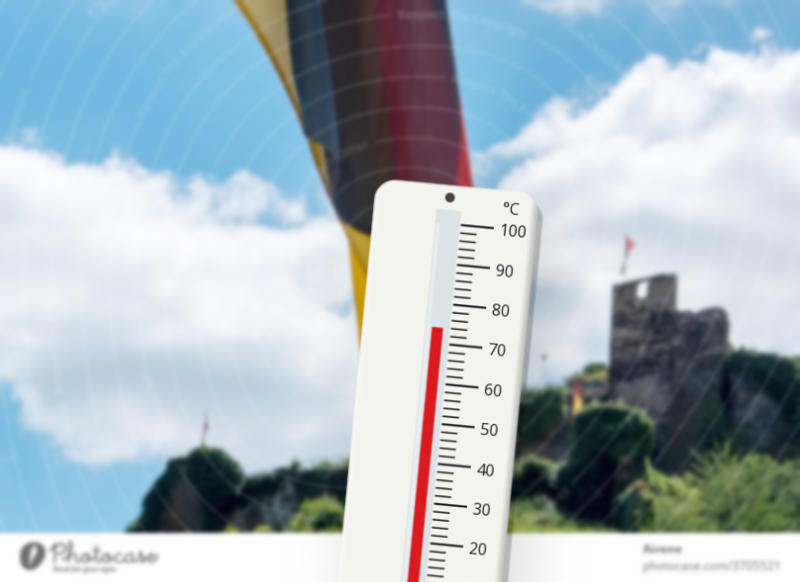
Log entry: 74; °C
